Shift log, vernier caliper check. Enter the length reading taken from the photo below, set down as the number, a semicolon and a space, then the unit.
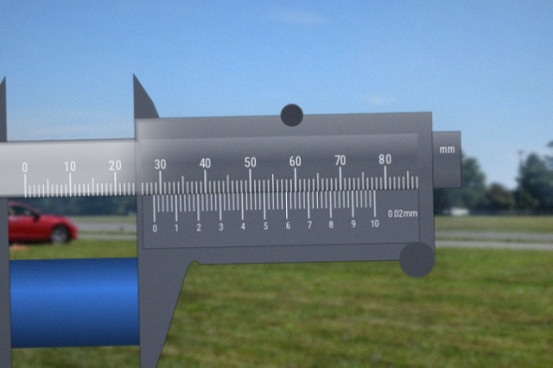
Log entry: 28.5; mm
